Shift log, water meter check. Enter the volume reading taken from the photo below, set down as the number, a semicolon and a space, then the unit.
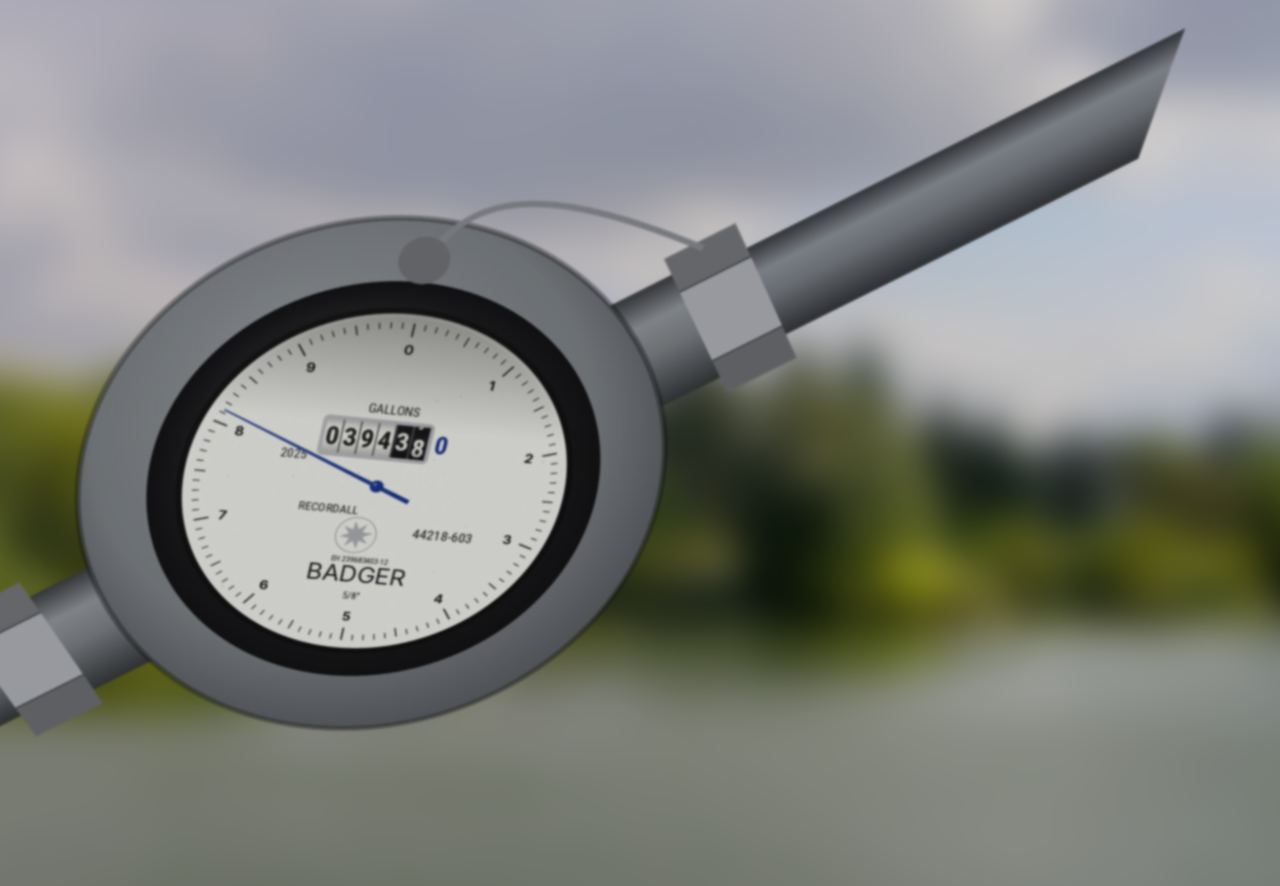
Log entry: 394378.1; gal
